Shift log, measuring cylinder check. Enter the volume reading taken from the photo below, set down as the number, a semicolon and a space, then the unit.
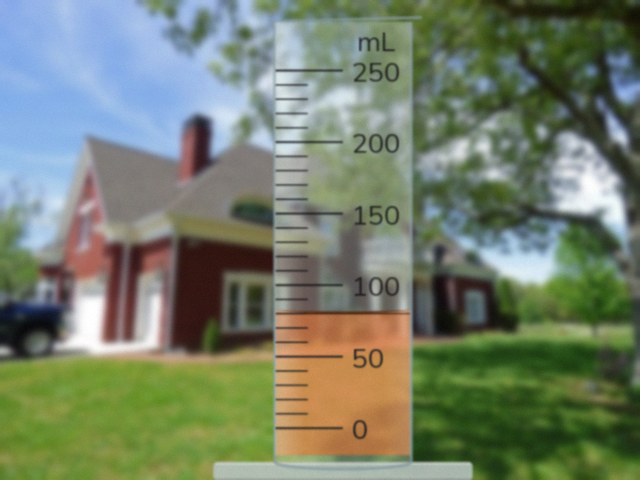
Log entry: 80; mL
